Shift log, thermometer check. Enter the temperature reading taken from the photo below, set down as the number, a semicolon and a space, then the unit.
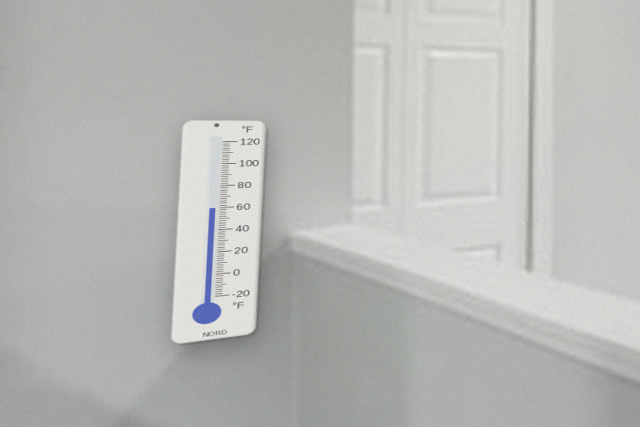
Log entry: 60; °F
